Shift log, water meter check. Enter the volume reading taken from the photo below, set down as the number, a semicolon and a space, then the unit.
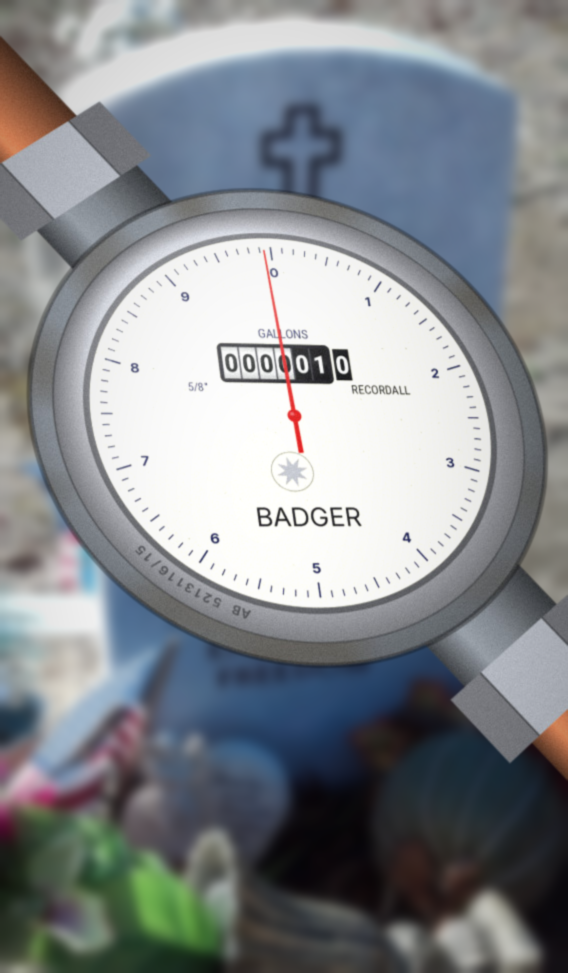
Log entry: 9.9; gal
